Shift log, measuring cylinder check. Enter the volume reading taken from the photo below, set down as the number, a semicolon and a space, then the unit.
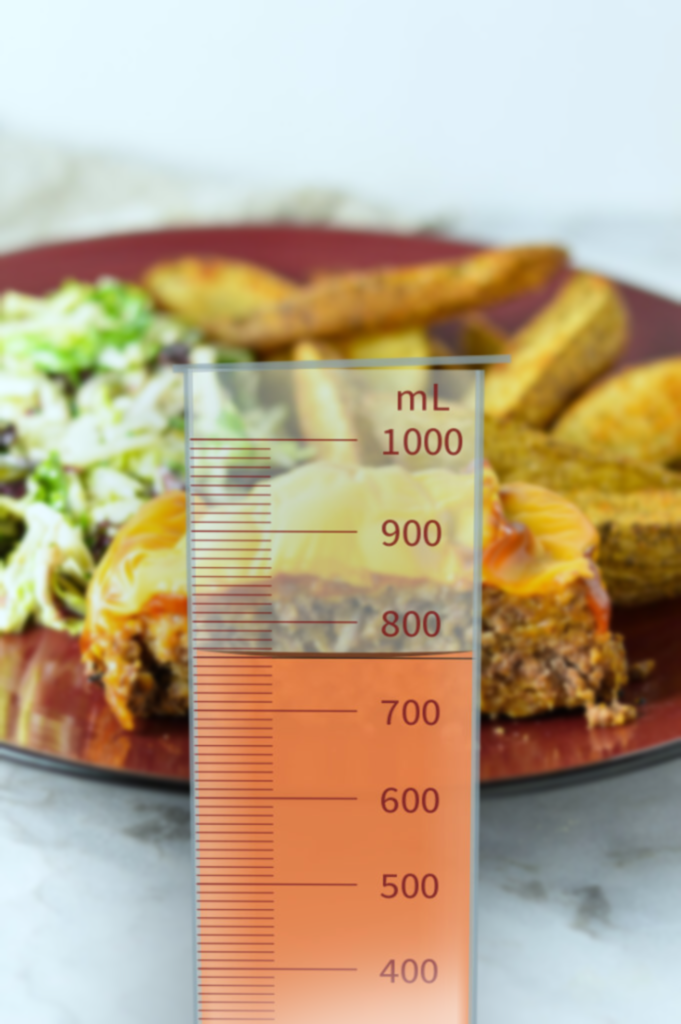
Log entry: 760; mL
